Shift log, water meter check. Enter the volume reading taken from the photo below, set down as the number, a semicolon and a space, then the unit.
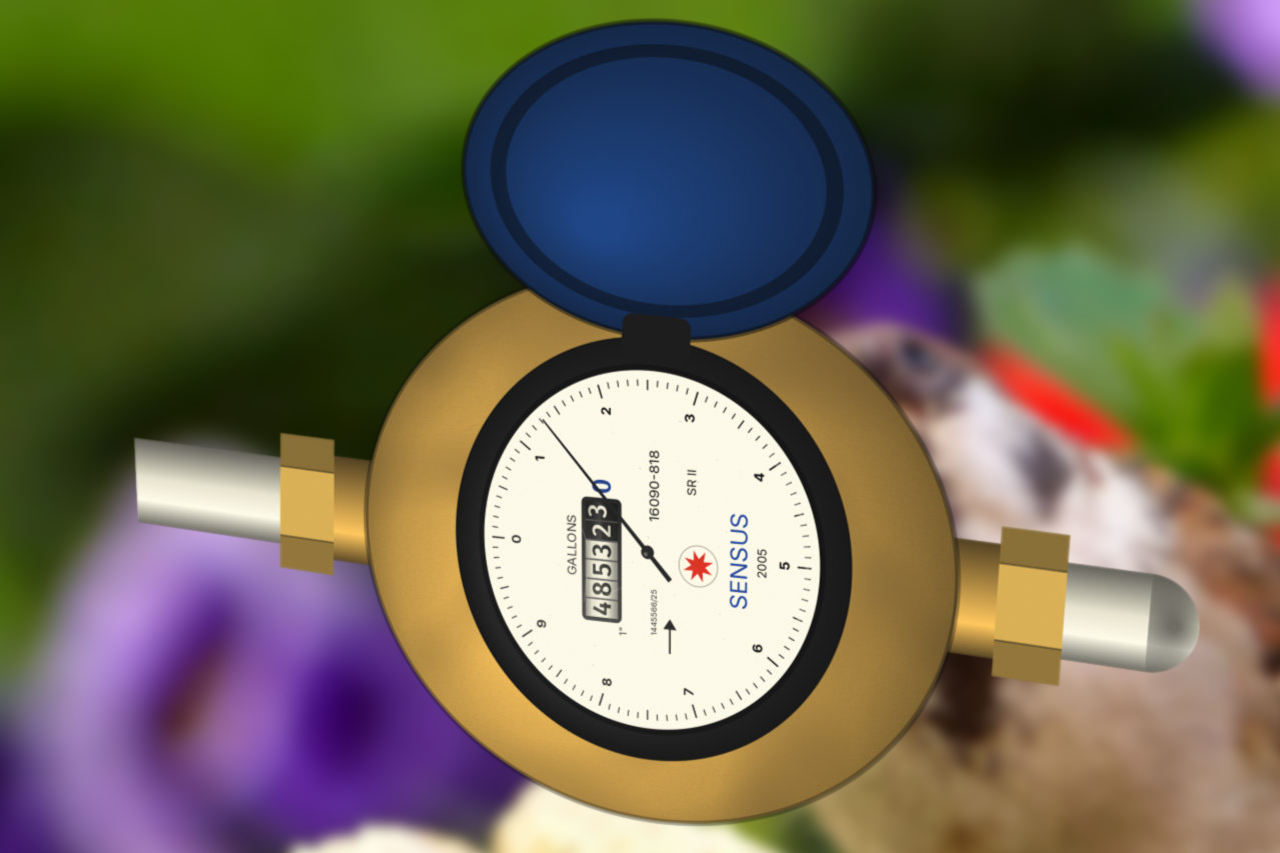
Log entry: 4853231.3; gal
